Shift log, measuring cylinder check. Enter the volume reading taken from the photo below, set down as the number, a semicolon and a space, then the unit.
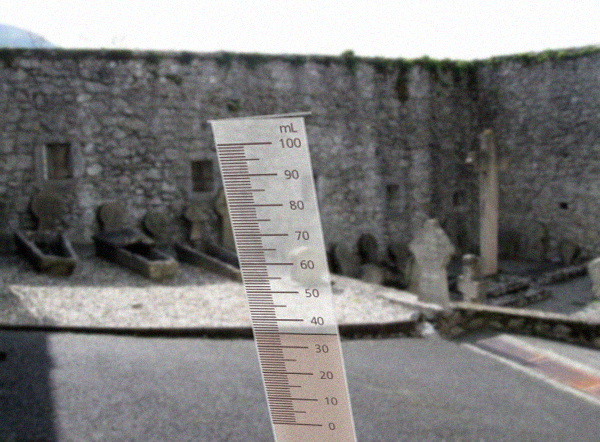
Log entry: 35; mL
